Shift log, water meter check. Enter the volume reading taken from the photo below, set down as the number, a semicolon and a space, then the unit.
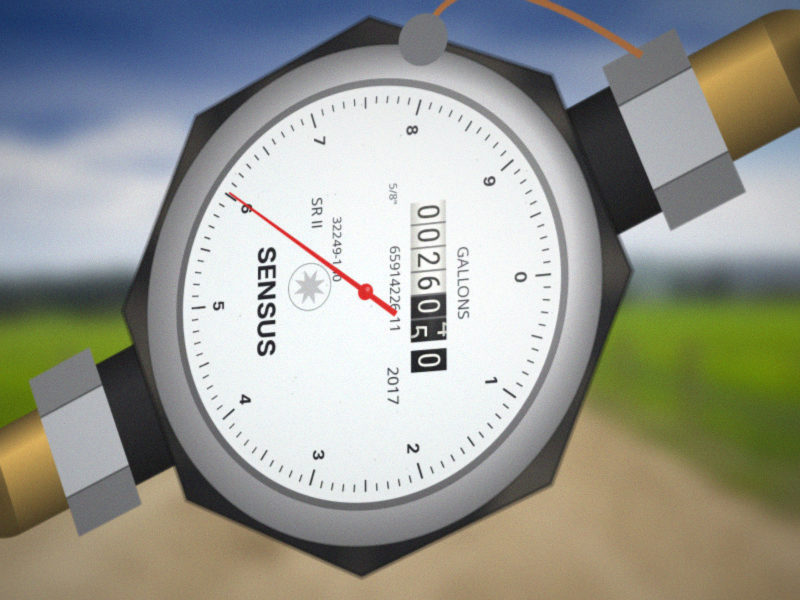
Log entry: 26046.0; gal
